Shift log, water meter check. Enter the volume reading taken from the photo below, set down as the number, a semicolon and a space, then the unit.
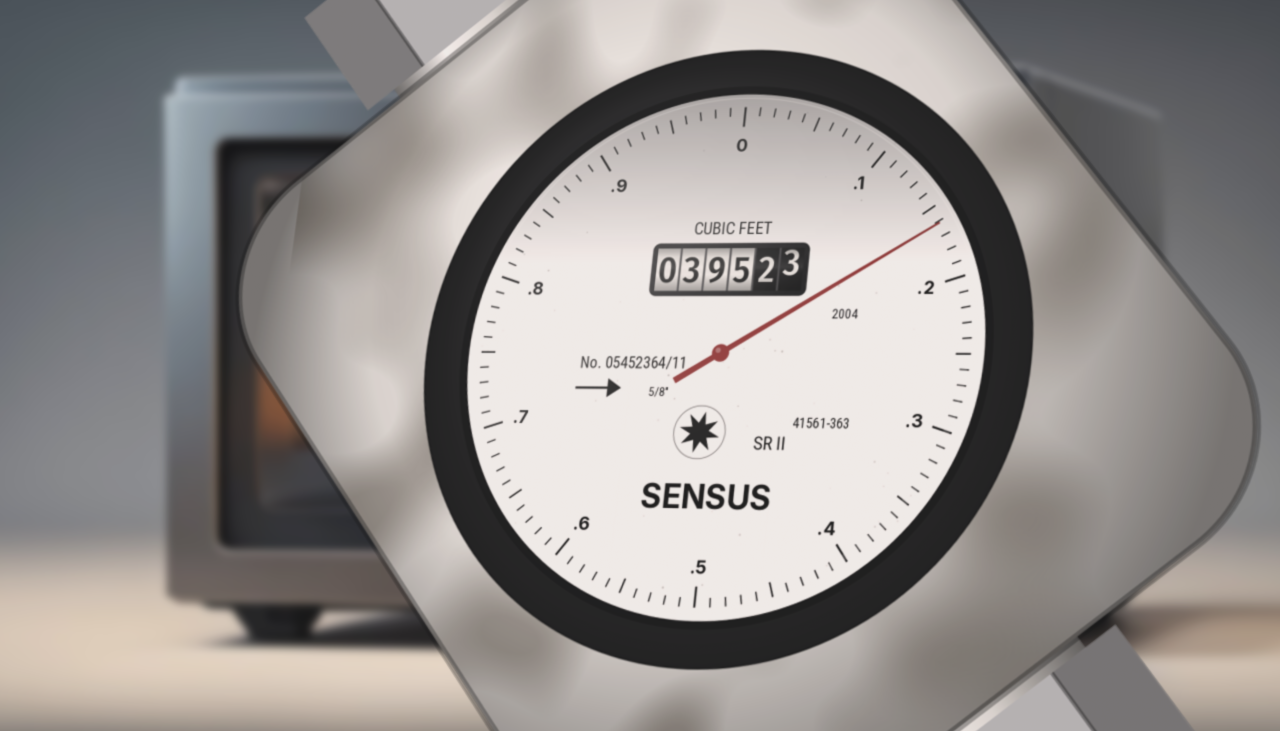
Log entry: 39523.16; ft³
